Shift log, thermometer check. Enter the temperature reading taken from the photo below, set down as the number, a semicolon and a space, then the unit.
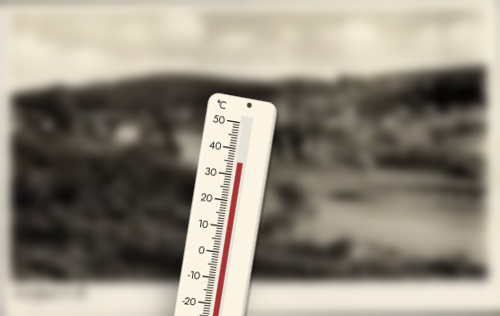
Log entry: 35; °C
